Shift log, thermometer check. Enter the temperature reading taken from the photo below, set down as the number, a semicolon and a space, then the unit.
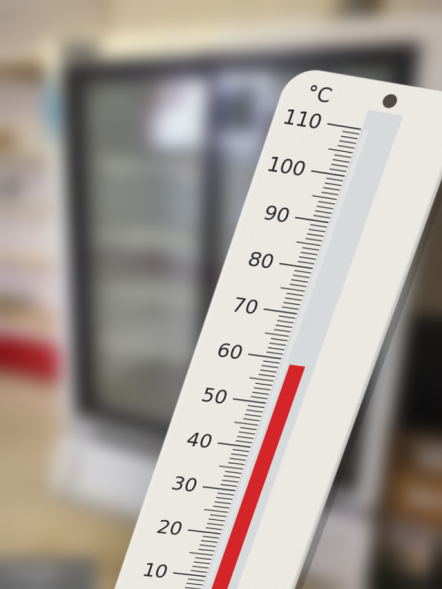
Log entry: 59; °C
